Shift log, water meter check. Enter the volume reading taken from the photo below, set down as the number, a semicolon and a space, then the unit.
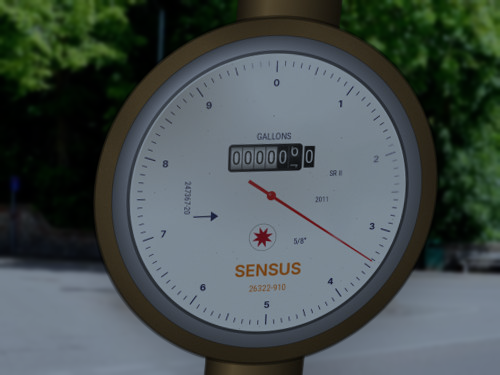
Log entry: 63.4; gal
